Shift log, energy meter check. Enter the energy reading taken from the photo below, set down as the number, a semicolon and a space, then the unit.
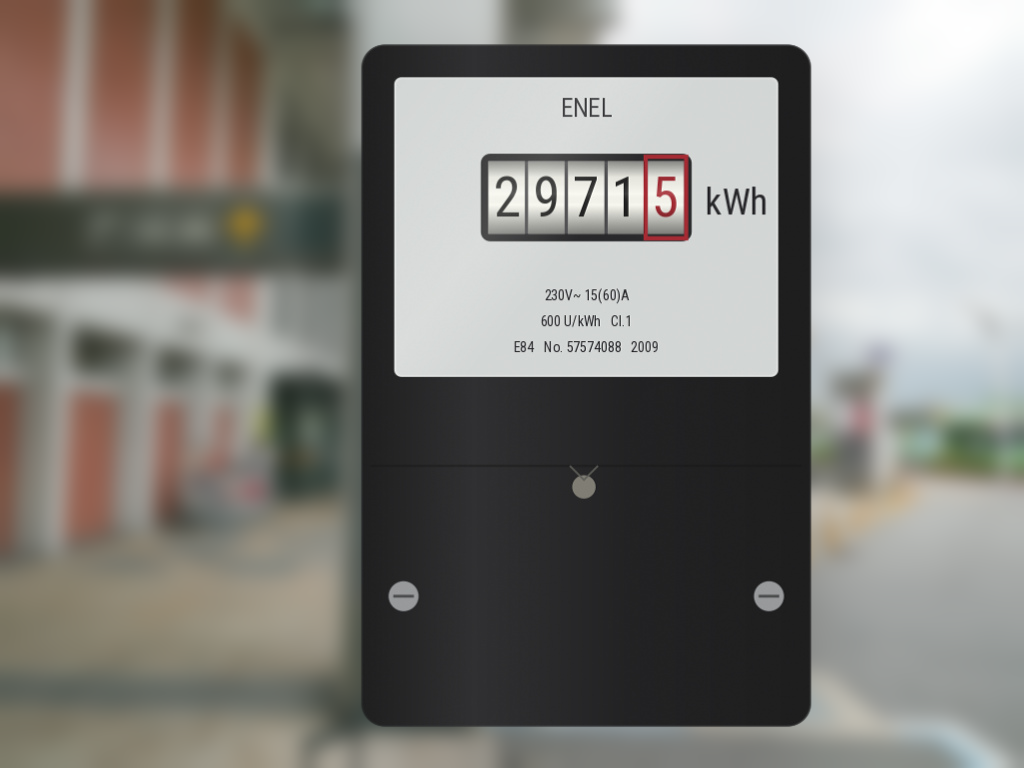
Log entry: 2971.5; kWh
